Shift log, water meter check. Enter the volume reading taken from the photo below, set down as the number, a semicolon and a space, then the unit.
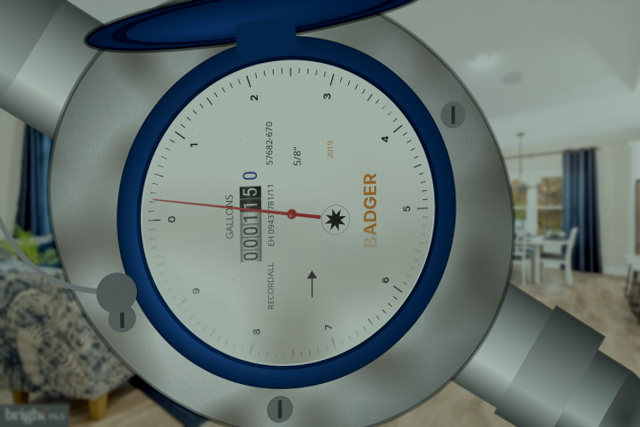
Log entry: 1150.2; gal
